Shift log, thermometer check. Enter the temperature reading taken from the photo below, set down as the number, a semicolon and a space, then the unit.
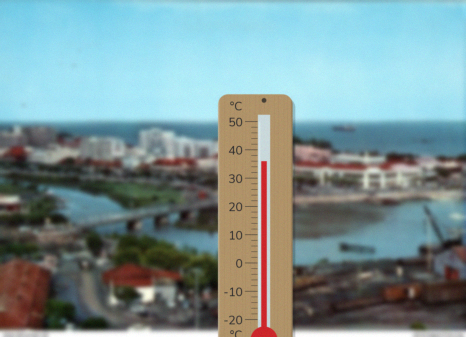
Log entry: 36; °C
